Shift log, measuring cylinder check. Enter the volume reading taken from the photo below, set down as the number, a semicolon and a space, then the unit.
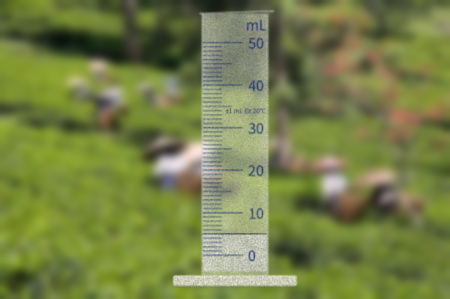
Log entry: 5; mL
